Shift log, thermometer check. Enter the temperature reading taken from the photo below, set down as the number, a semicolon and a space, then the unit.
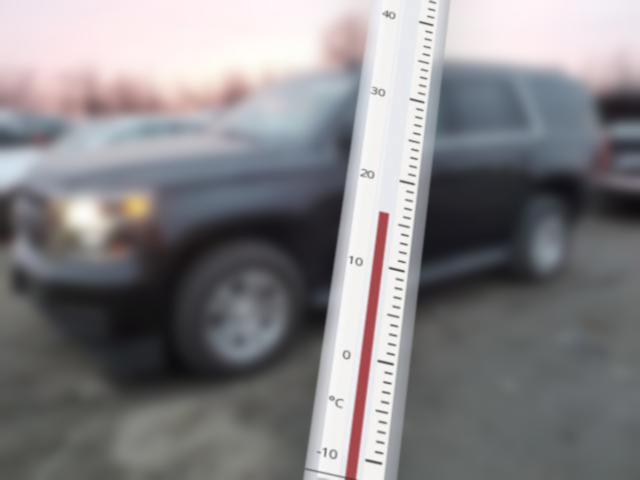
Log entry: 16; °C
